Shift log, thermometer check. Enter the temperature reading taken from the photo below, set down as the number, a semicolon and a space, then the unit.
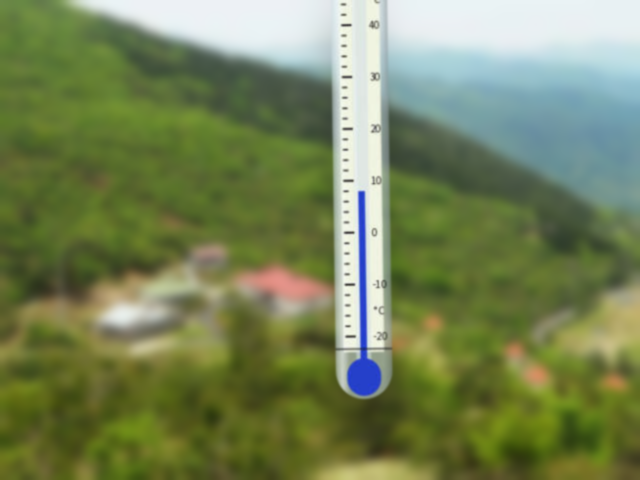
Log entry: 8; °C
